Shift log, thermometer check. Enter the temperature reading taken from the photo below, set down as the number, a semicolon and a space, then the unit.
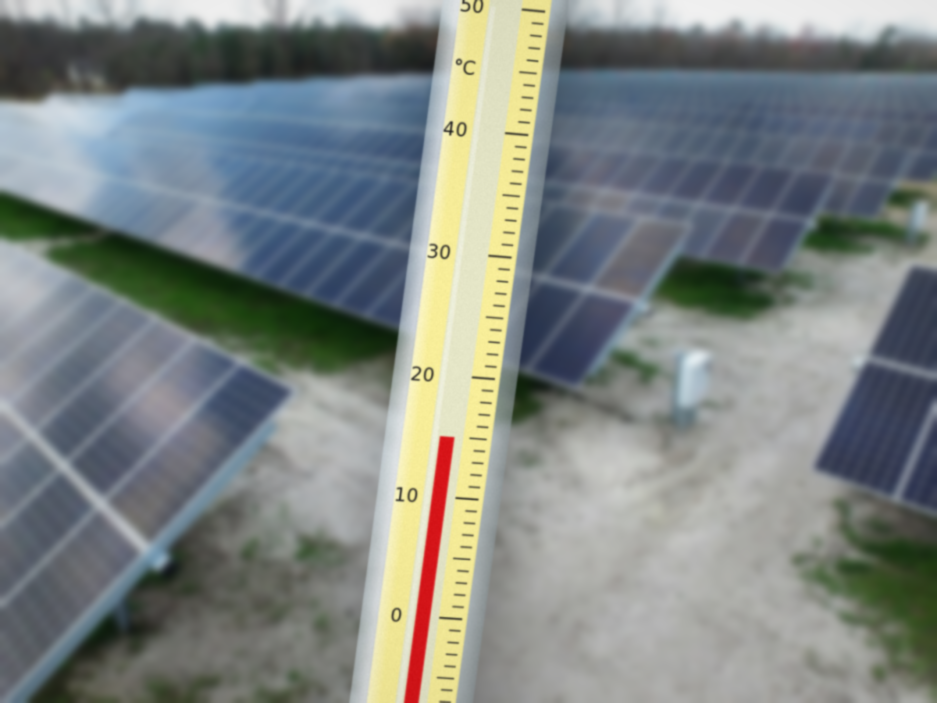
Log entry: 15; °C
